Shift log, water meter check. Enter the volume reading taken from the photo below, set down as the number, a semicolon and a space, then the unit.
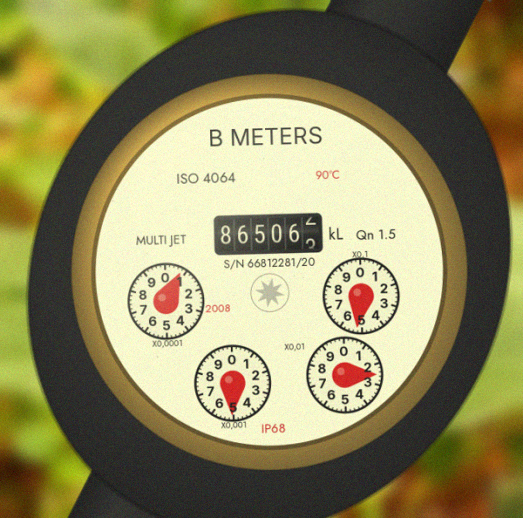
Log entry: 865062.5250; kL
